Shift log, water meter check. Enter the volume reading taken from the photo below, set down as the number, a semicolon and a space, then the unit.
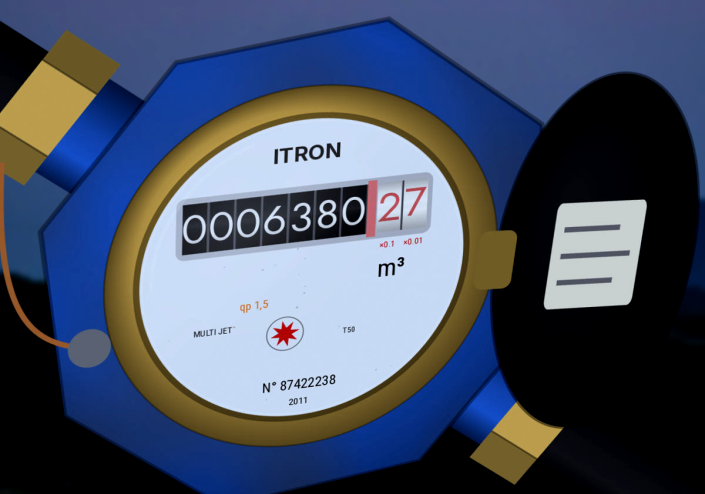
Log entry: 6380.27; m³
